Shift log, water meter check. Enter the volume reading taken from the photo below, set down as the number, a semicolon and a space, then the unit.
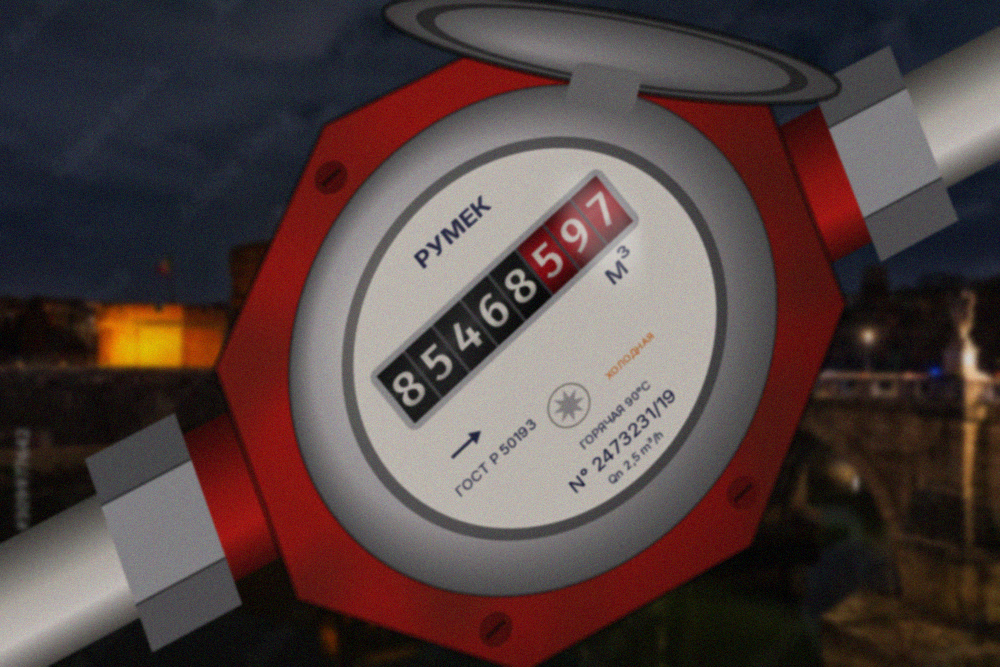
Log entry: 85468.597; m³
